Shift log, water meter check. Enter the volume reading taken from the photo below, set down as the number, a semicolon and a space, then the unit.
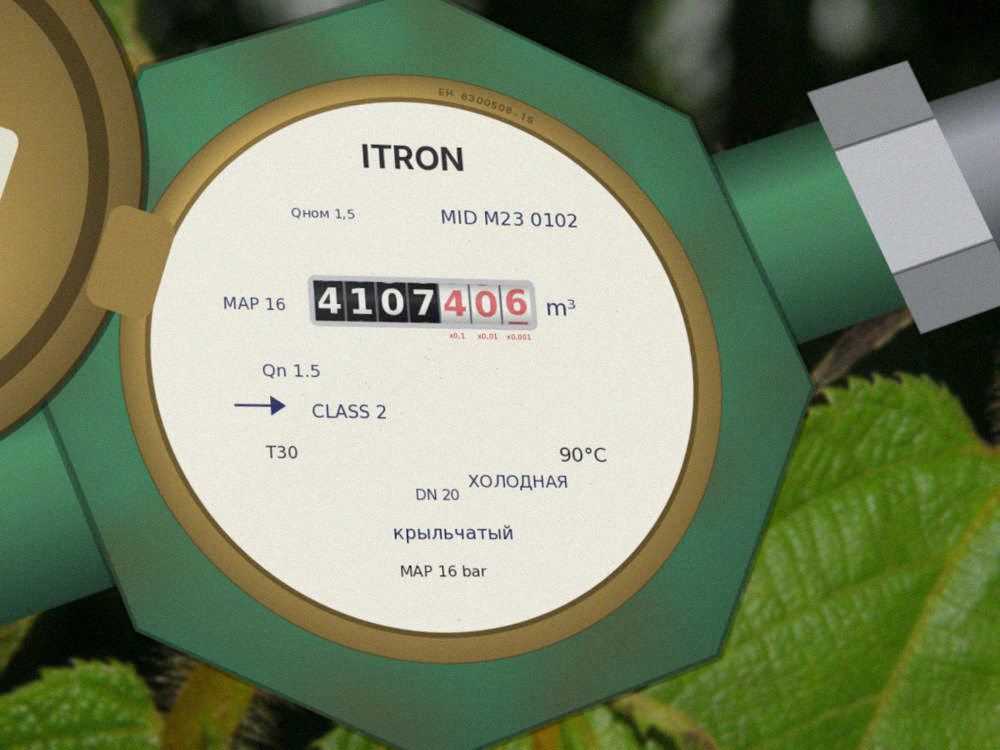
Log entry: 4107.406; m³
